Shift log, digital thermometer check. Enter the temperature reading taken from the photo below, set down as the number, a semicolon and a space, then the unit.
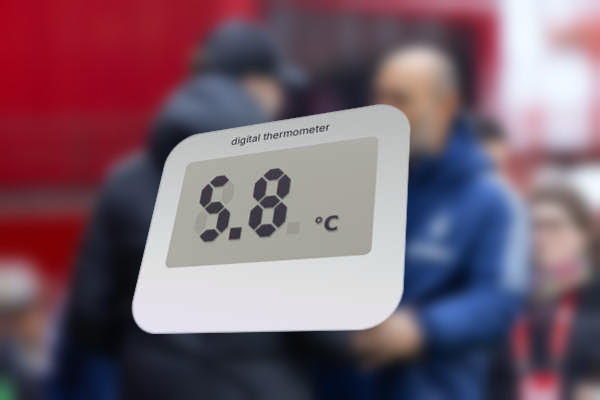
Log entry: 5.8; °C
